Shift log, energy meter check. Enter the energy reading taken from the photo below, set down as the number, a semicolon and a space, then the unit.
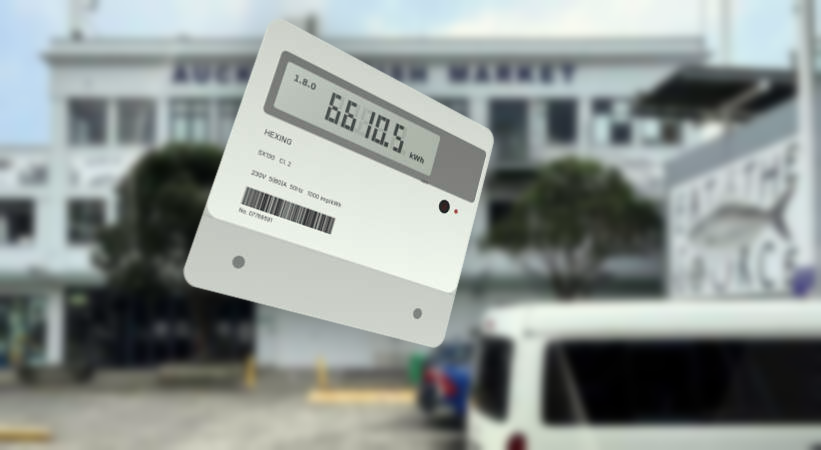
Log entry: 6610.5; kWh
